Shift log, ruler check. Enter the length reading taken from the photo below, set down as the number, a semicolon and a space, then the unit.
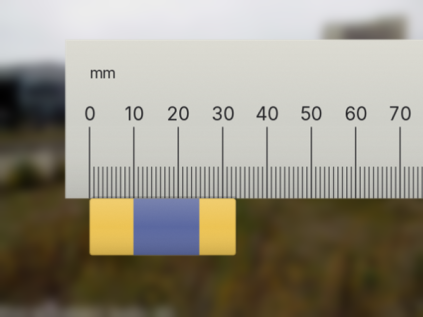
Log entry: 33; mm
